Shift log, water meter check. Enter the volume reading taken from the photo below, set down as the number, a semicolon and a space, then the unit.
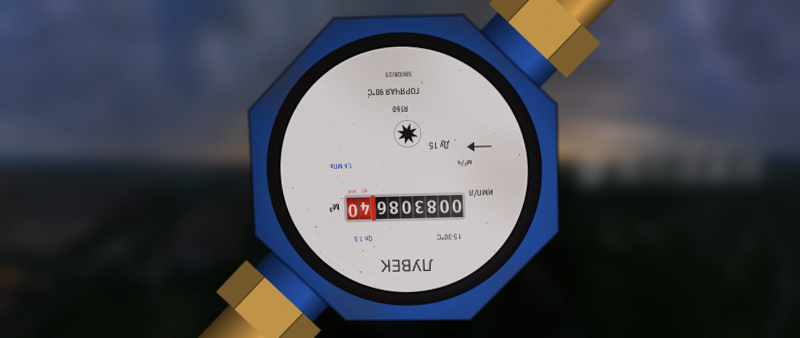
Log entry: 83086.40; m³
